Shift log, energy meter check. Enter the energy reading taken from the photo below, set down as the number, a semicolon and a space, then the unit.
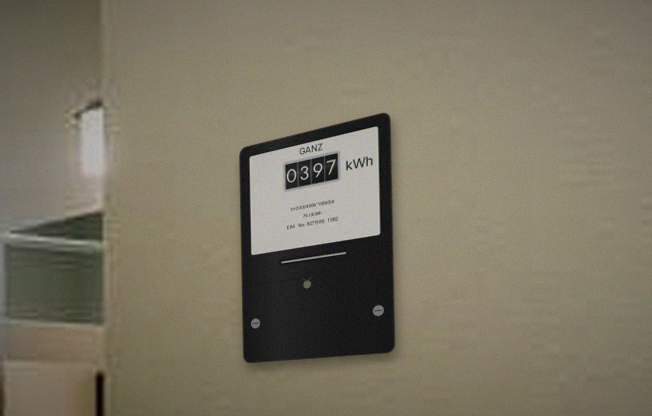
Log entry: 397; kWh
